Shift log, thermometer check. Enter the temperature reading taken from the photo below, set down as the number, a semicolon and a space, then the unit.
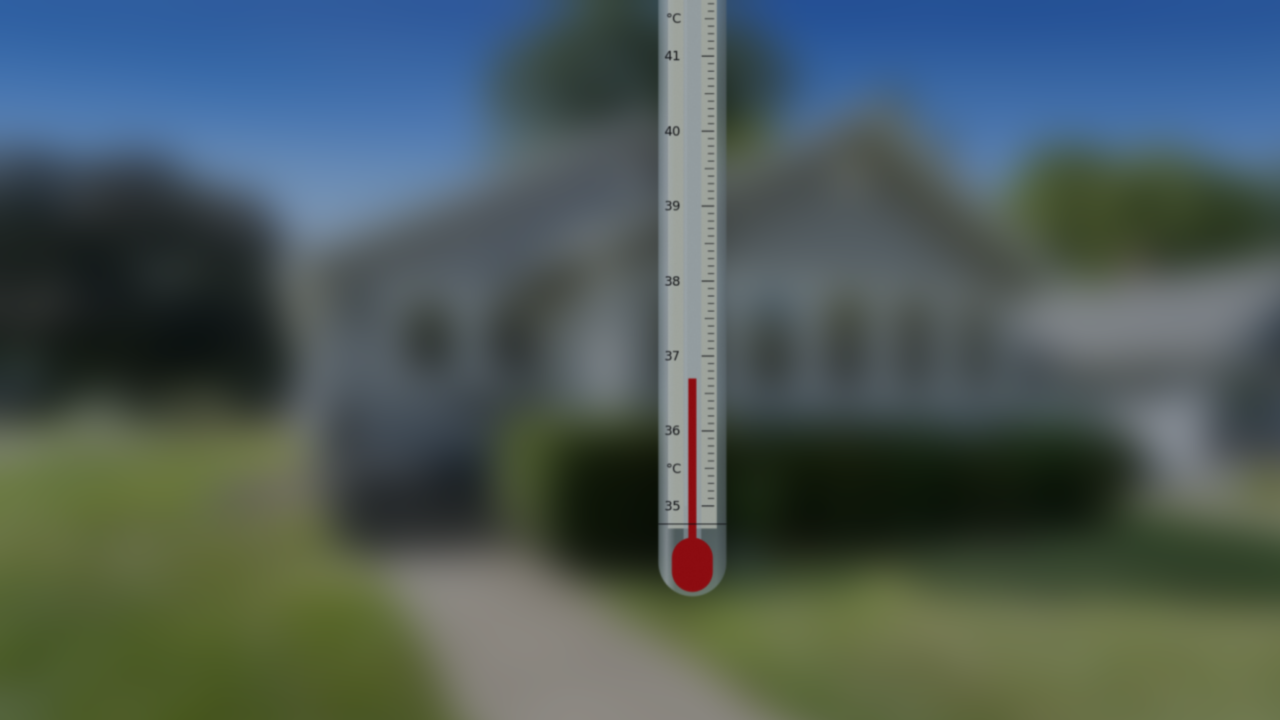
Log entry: 36.7; °C
